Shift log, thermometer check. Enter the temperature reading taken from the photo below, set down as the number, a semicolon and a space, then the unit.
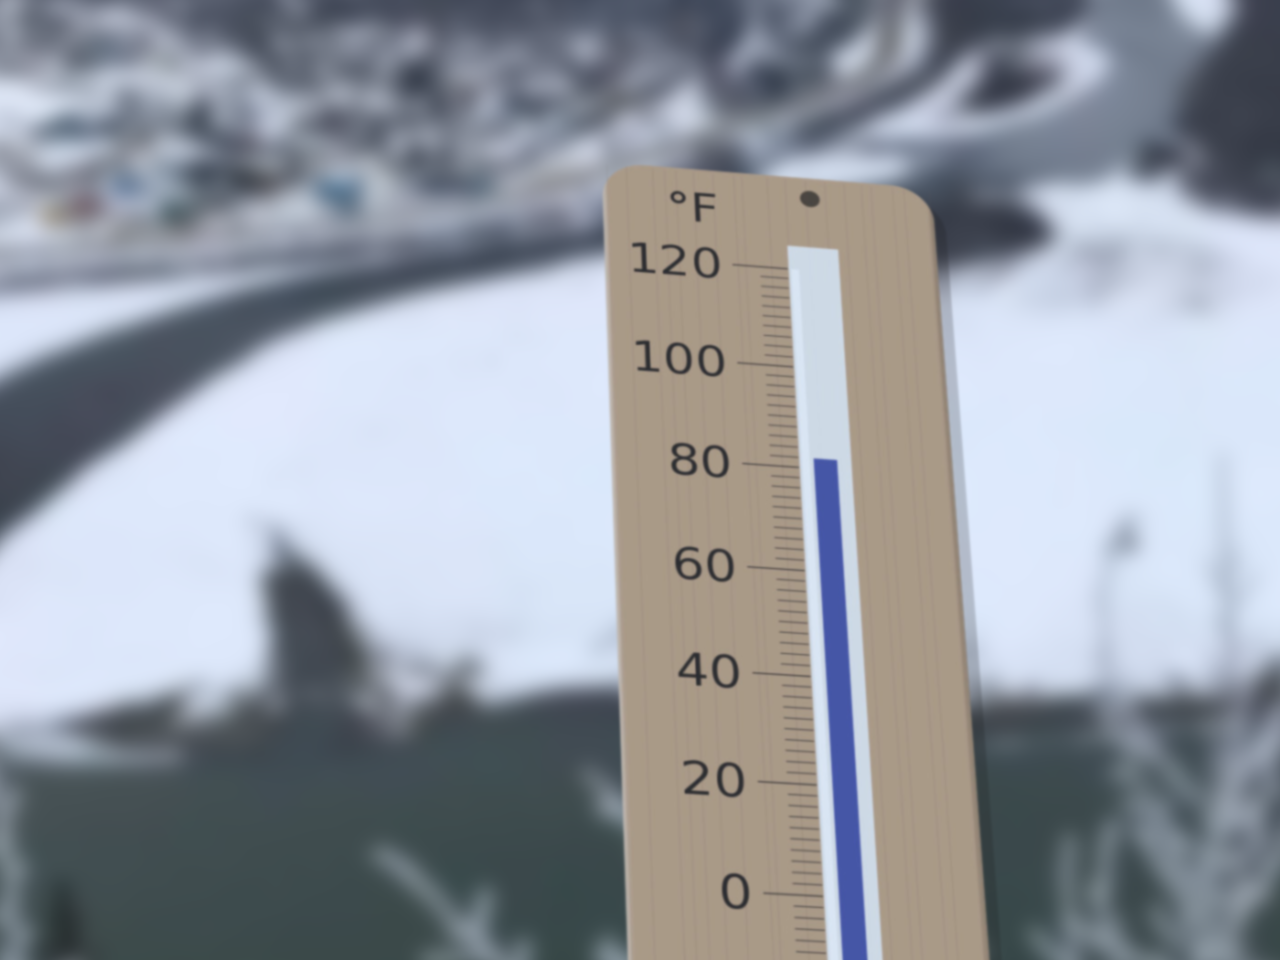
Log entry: 82; °F
